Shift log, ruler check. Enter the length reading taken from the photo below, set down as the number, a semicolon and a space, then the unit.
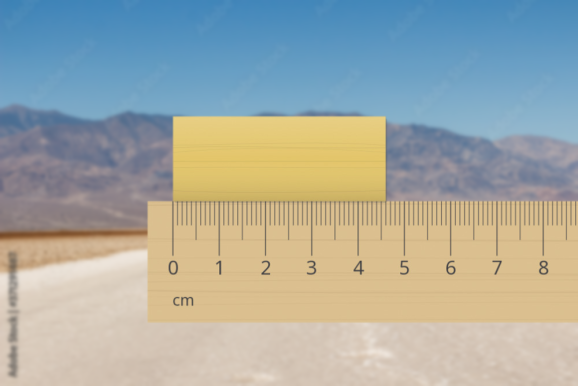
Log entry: 4.6; cm
